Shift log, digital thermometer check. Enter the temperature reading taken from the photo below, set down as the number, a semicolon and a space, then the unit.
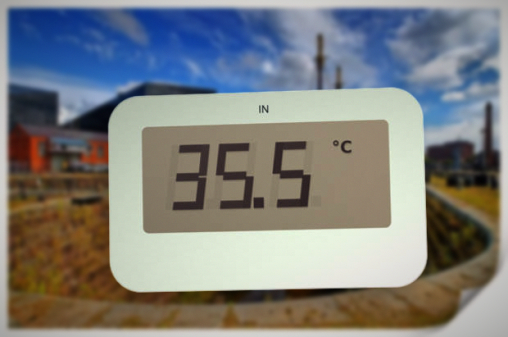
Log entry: 35.5; °C
